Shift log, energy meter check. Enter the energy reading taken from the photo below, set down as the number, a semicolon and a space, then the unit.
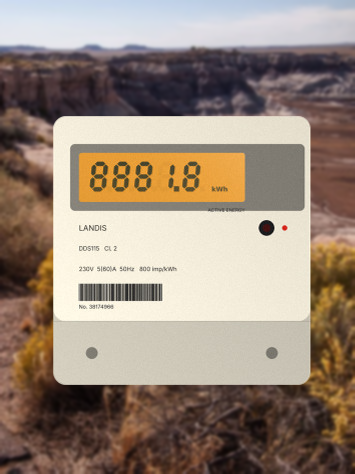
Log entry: 8881.8; kWh
